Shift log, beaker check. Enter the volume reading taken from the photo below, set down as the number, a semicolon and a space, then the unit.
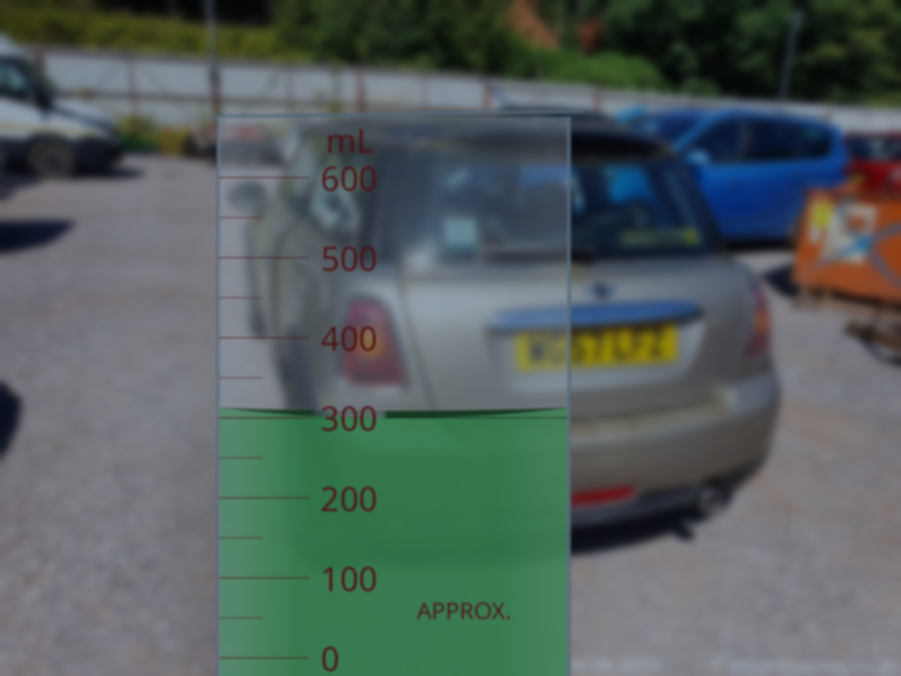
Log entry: 300; mL
